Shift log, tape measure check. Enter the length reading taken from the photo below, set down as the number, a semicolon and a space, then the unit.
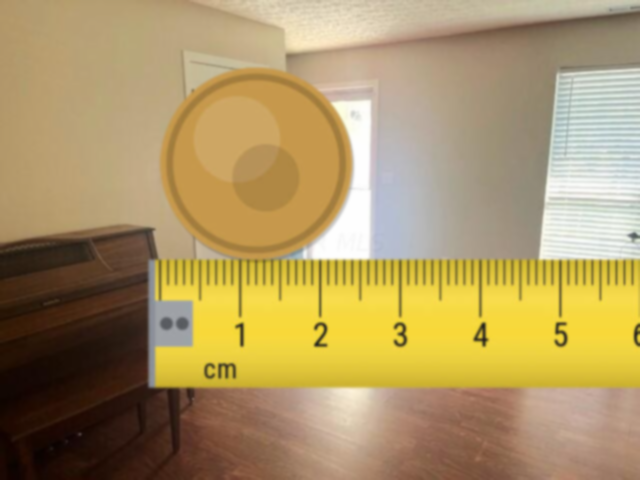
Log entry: 2.4; cm
